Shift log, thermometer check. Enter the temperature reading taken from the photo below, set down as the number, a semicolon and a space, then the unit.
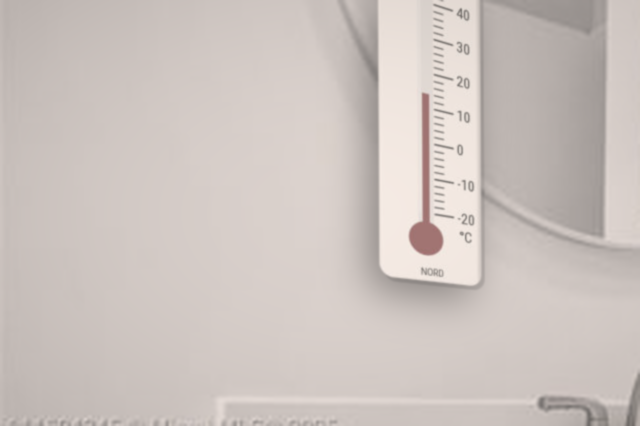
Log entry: 14; °C
